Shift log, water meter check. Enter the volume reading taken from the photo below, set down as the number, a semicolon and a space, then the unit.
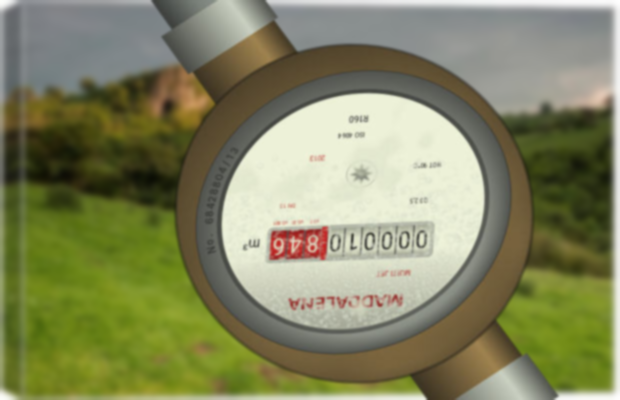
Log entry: 10.846; m³
